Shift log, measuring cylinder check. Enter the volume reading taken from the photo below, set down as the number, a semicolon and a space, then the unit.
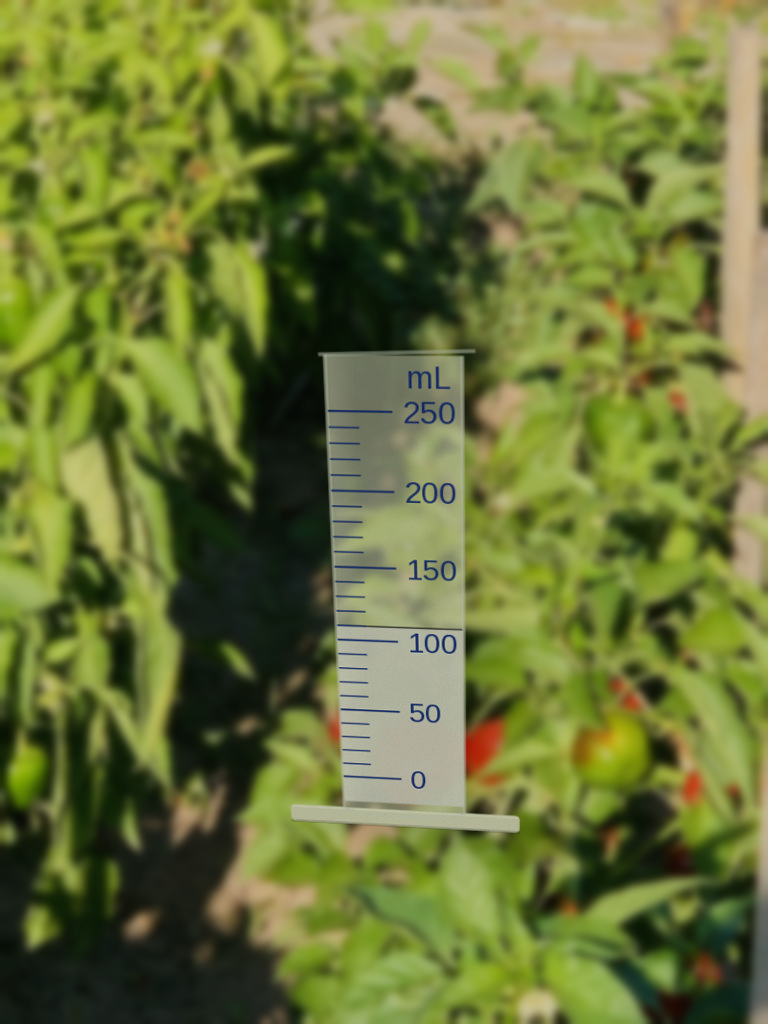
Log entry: 110; mL
